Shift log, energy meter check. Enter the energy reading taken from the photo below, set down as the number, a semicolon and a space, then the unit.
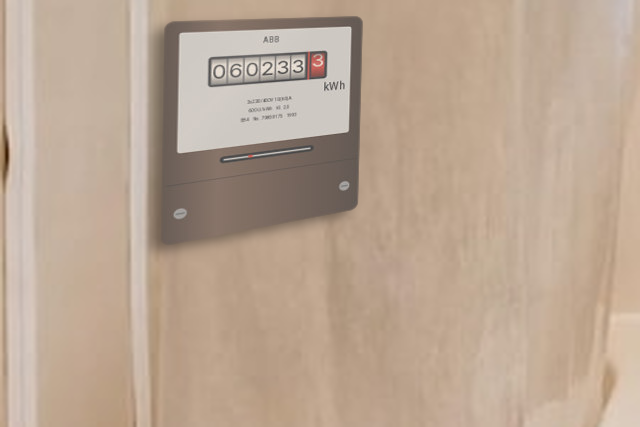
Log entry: 60233.3; kWh
